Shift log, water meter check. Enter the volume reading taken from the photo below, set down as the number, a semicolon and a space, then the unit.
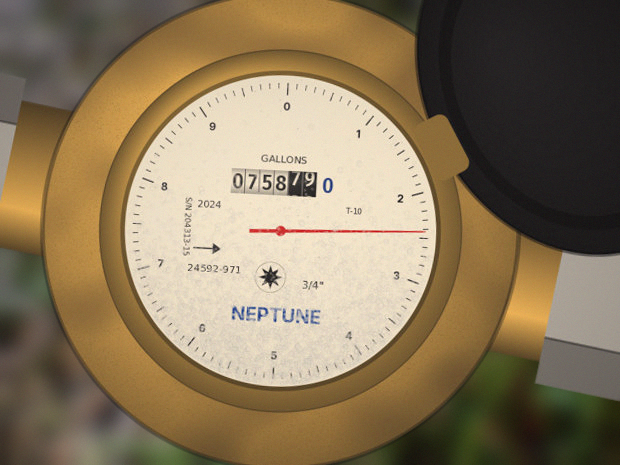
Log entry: 758792.4; gal
